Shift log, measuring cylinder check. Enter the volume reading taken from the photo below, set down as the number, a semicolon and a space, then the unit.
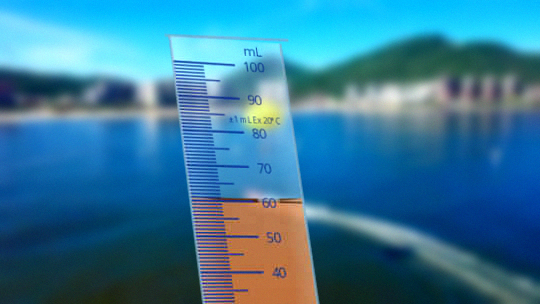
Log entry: 60; mL
